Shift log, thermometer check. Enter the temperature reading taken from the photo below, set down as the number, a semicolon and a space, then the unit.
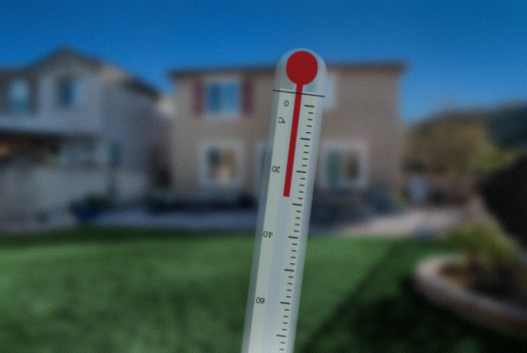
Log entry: 28; °C
